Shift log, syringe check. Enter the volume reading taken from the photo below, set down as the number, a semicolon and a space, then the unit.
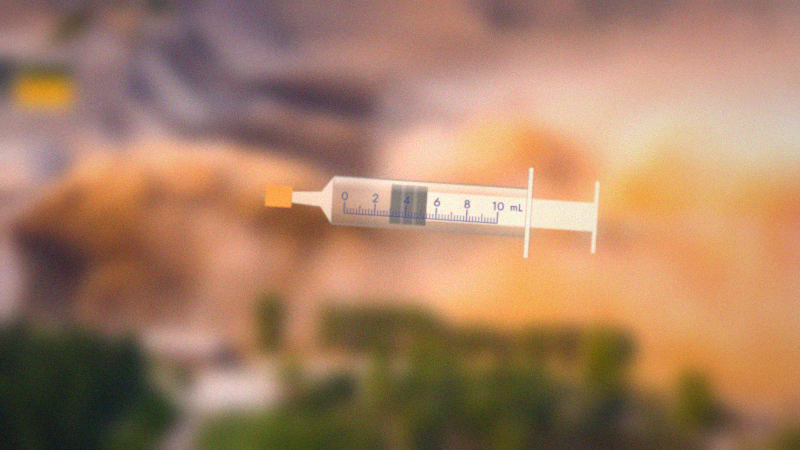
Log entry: 3; mL
